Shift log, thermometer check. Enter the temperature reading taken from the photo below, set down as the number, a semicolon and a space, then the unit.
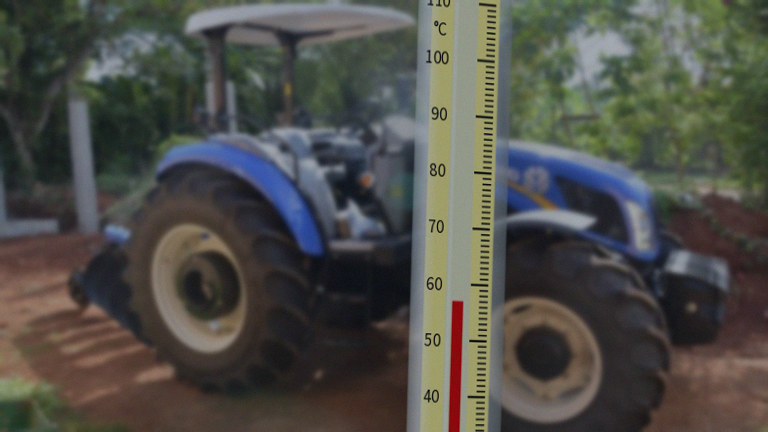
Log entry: 57; °C
